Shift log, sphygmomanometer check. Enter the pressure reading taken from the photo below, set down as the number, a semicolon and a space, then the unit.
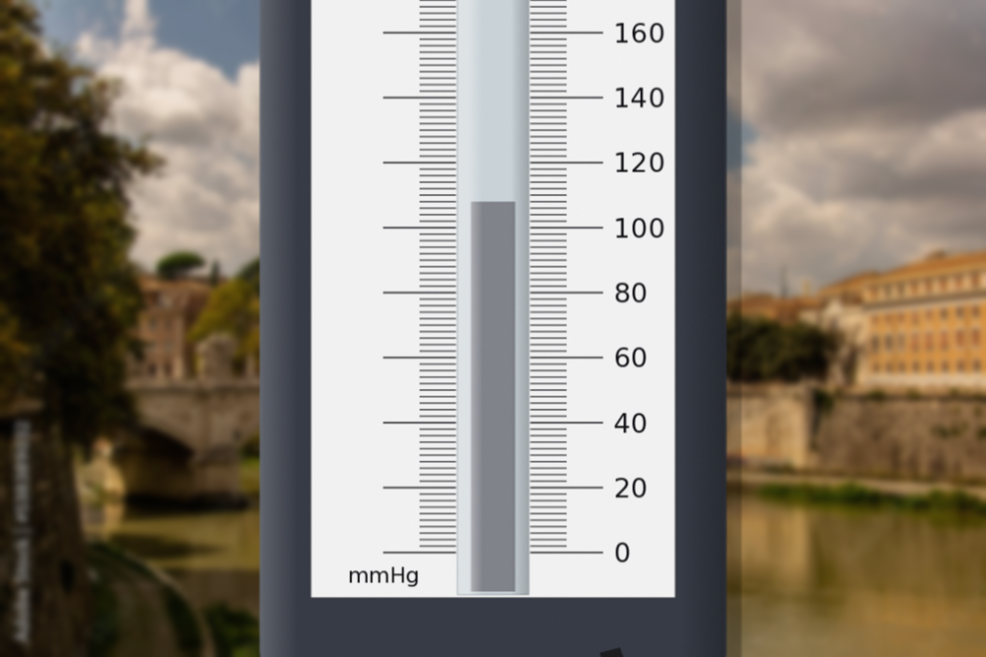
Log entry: 108; mmHg
